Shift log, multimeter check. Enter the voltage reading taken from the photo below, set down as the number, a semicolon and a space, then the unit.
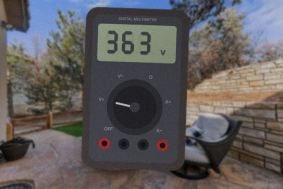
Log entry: 363; V
